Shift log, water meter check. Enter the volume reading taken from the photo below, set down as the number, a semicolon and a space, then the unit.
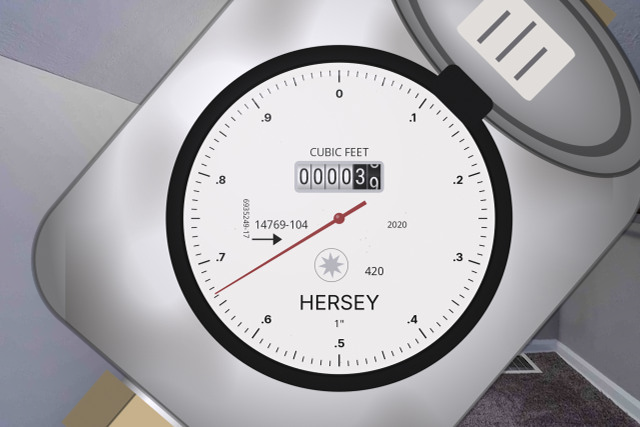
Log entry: 38.66; ft³
